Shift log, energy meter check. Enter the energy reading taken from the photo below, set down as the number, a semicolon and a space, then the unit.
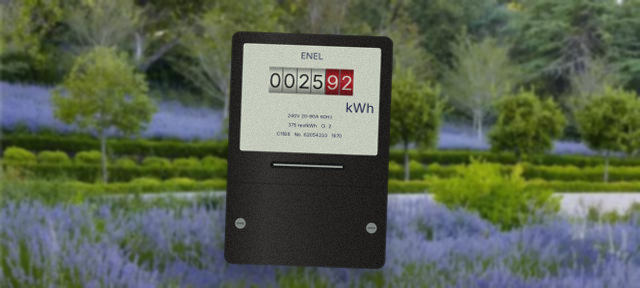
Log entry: 25.92; kWh
